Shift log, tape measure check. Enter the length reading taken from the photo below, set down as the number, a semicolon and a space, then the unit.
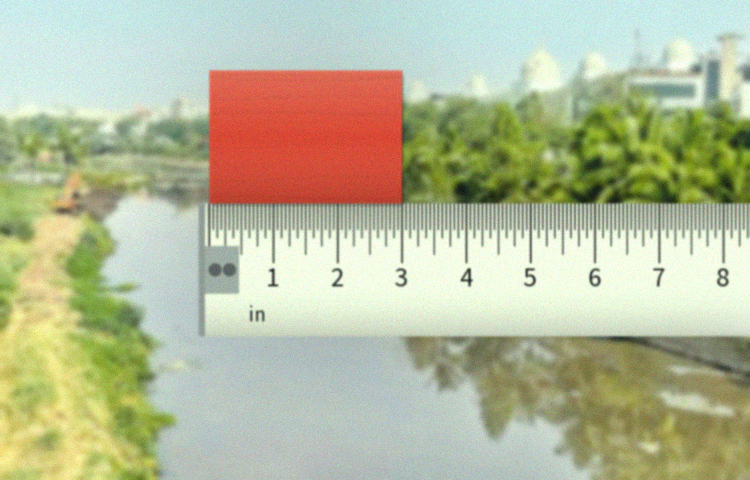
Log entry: 3; in
